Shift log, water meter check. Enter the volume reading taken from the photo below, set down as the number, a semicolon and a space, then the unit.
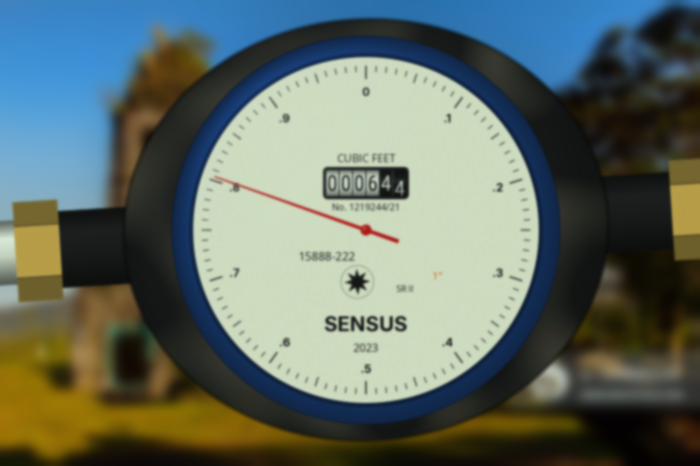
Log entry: 643.80; ft³
